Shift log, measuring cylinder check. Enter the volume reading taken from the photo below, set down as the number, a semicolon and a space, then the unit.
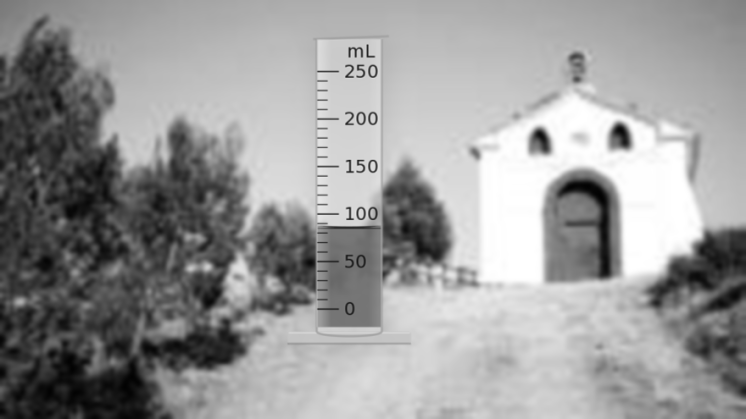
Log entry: 85; mL
